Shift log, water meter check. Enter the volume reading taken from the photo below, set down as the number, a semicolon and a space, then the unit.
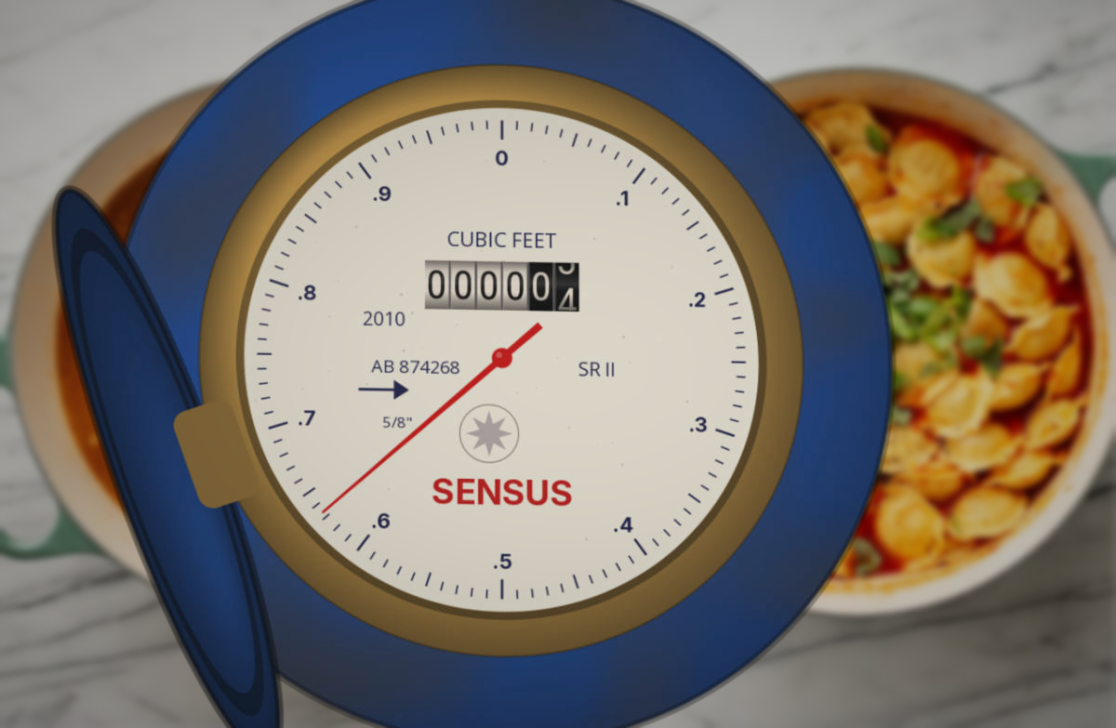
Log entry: 3.63; ft³
